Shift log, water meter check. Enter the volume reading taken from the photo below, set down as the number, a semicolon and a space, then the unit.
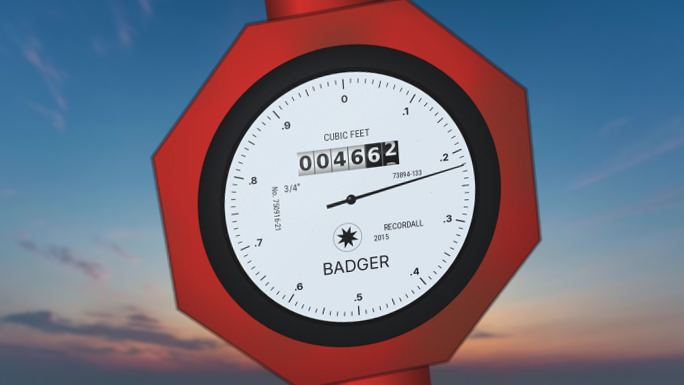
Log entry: 4662.22; ft³
